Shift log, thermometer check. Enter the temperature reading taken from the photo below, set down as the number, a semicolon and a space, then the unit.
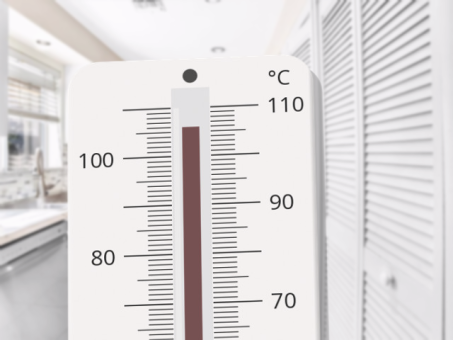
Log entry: 106; °C
